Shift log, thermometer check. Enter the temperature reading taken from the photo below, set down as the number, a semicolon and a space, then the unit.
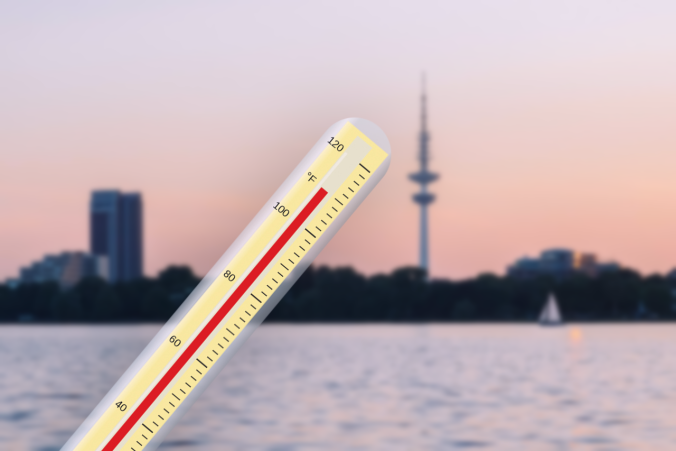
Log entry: 110; °F
